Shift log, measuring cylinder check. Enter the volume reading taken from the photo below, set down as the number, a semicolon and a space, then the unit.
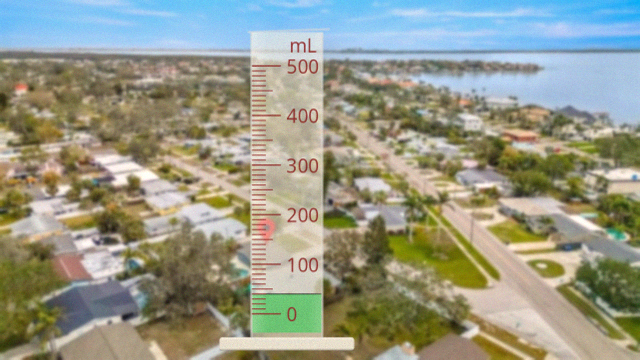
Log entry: 40; mL
